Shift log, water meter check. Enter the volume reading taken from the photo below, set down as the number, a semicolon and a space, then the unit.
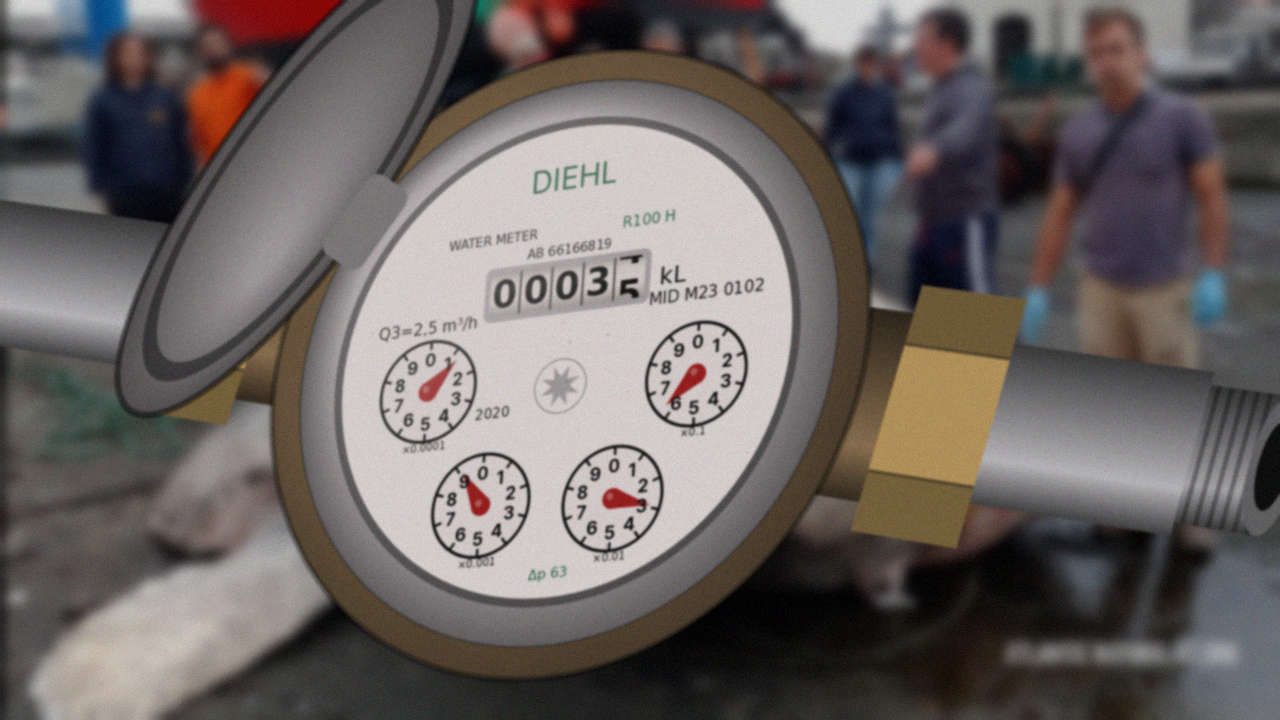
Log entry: 34.6291; kL
